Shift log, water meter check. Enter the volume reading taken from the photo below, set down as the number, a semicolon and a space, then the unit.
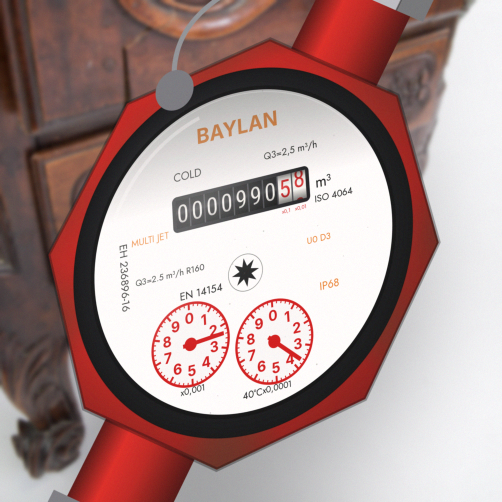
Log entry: 990.5823; m³
